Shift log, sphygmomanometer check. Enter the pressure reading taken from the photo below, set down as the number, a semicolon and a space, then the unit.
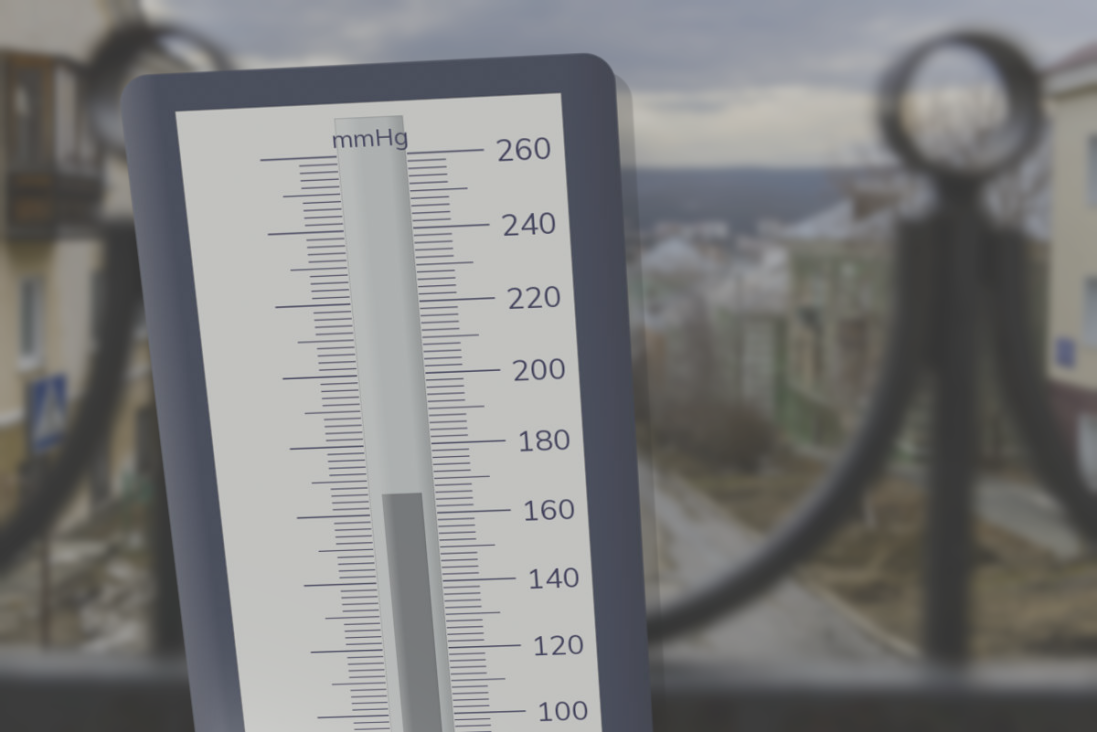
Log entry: 166; mmHg
